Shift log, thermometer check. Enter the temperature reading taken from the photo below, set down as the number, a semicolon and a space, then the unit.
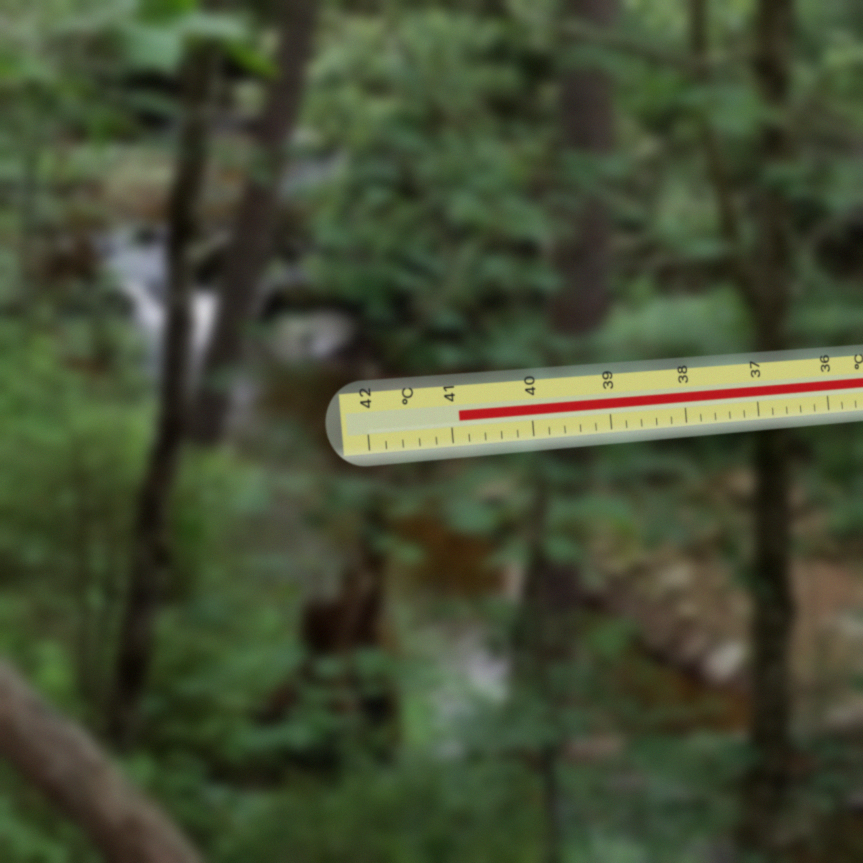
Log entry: 40.9; °C
